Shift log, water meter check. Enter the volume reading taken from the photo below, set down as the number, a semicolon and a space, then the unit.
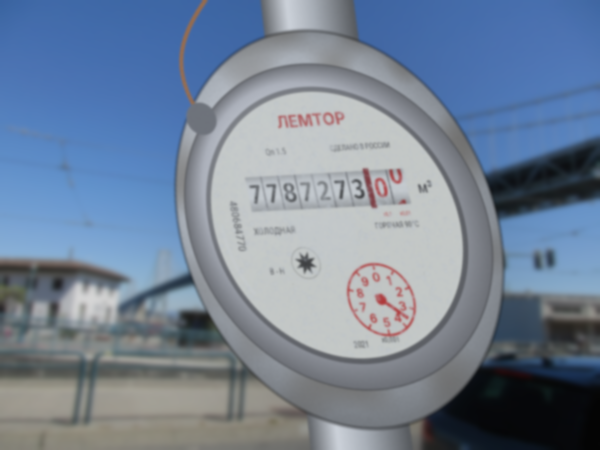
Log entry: 7787273.003; m³
